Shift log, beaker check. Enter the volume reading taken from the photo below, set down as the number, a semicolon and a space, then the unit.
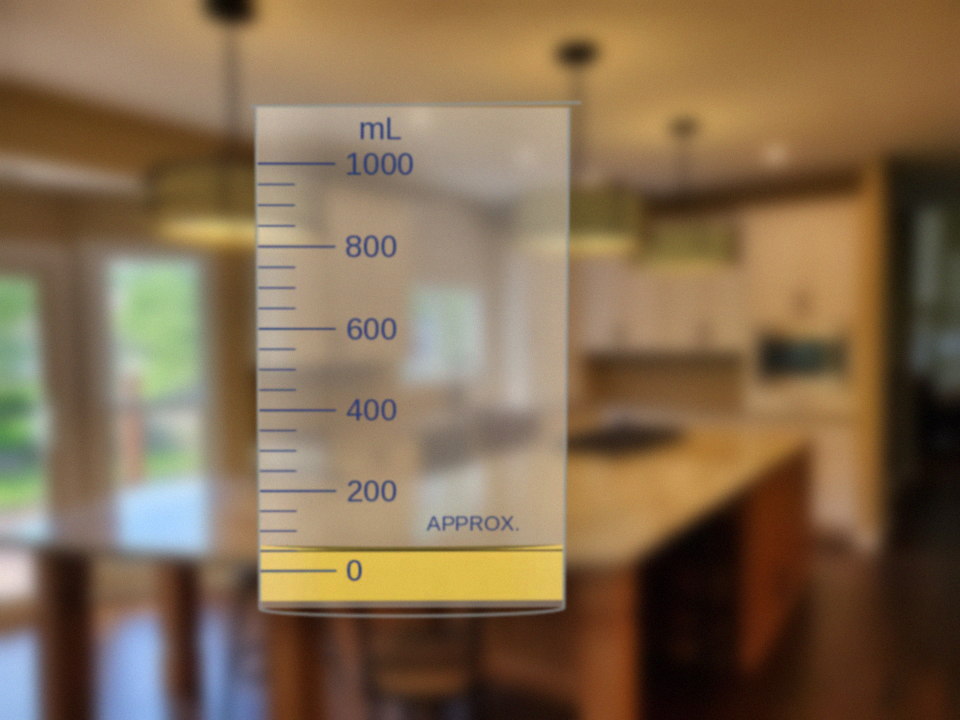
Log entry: 50; mL
